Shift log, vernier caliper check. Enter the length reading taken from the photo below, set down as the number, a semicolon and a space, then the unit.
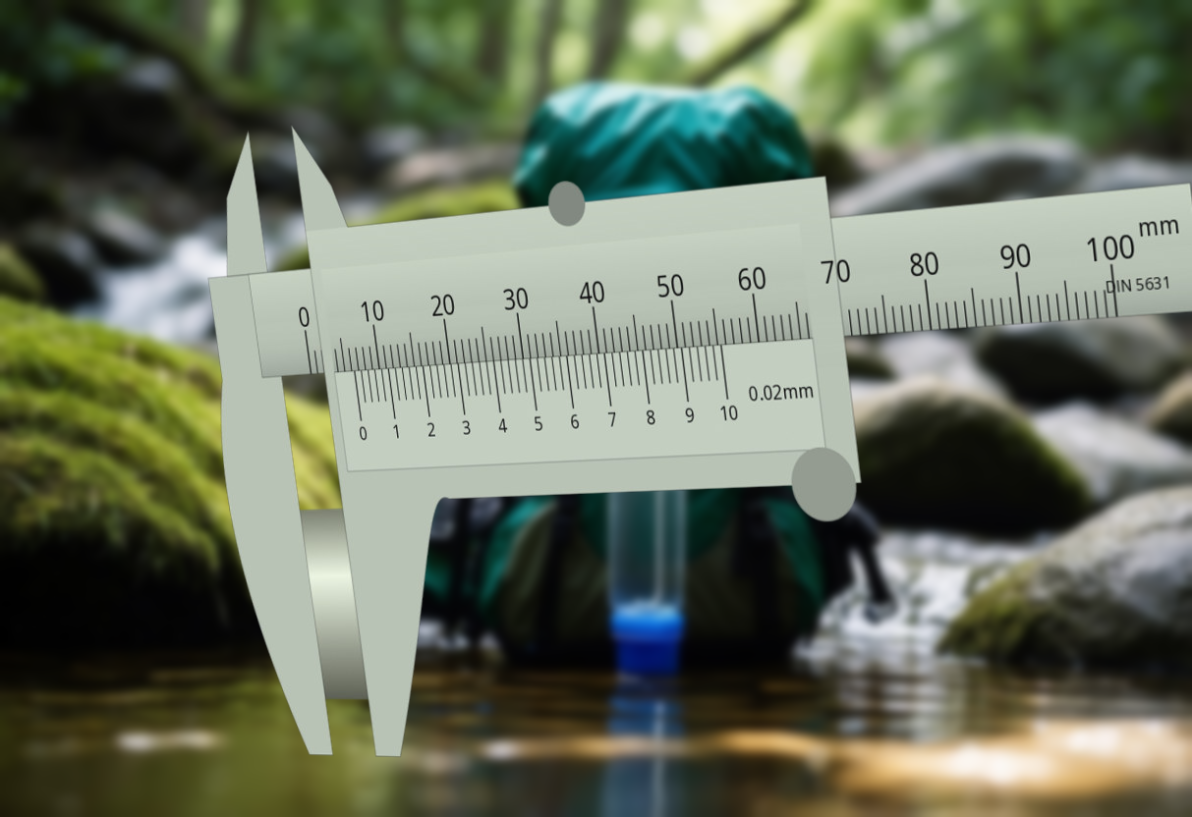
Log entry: 6.4; mm
